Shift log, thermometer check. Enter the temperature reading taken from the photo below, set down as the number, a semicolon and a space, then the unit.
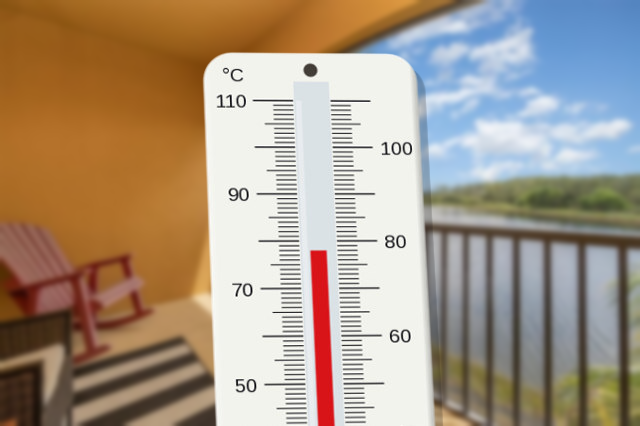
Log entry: 78; °C
